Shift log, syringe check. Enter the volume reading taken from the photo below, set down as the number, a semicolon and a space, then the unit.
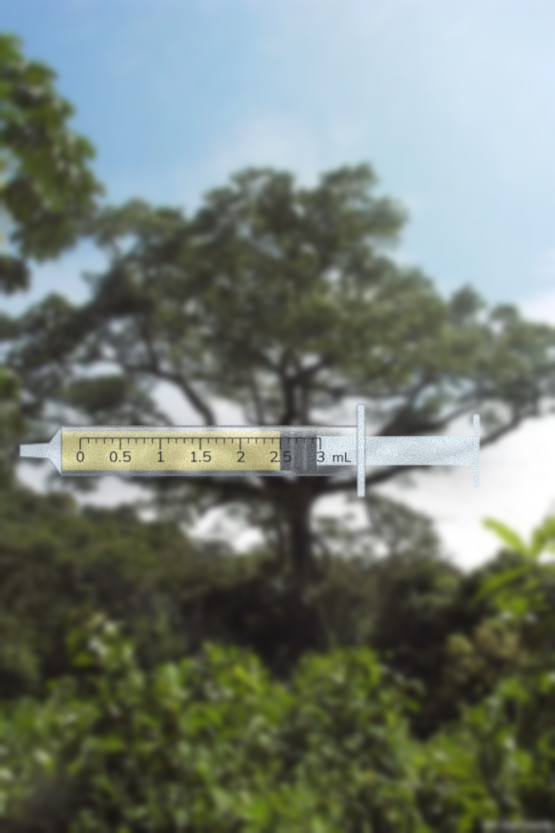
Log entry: 2.5; mL
